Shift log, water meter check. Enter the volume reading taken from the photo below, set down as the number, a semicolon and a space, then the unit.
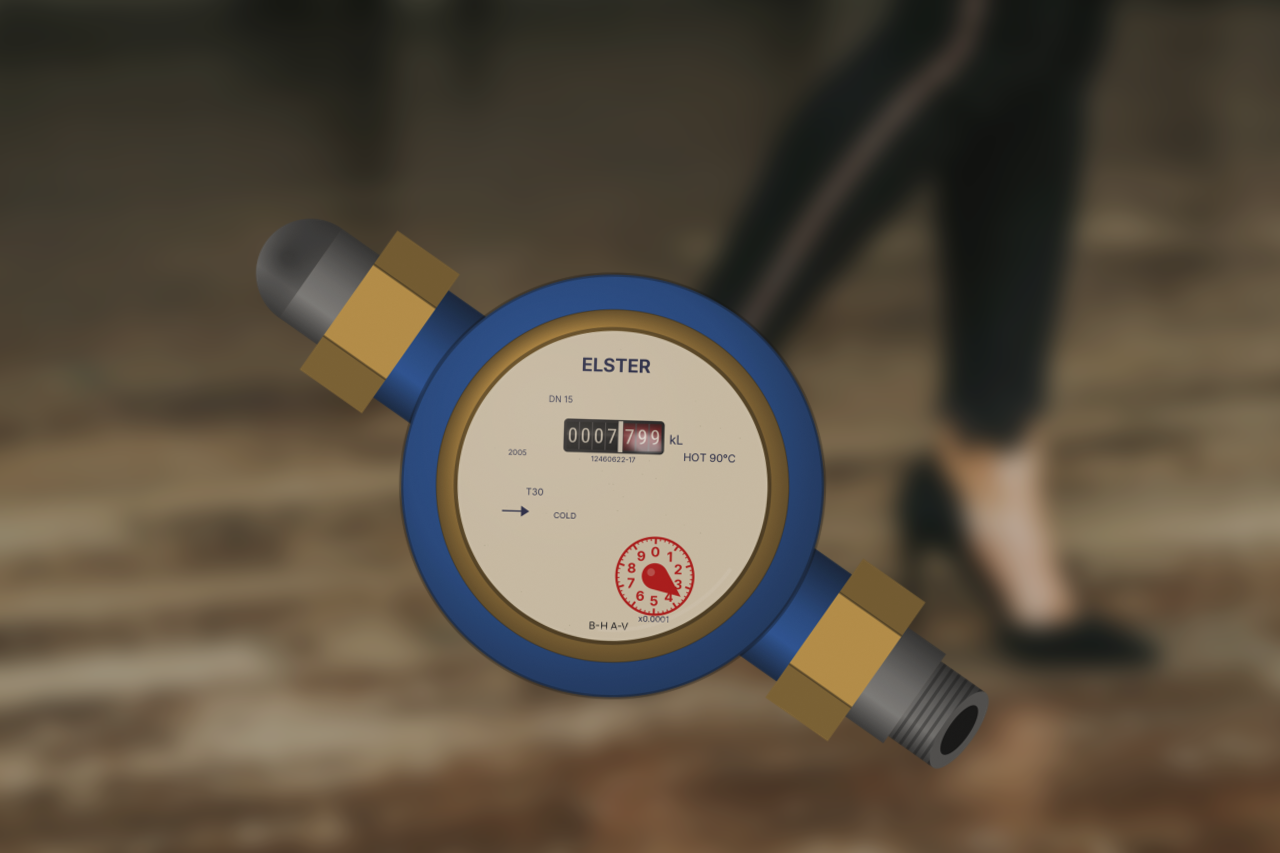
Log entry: 7.7993; kL
